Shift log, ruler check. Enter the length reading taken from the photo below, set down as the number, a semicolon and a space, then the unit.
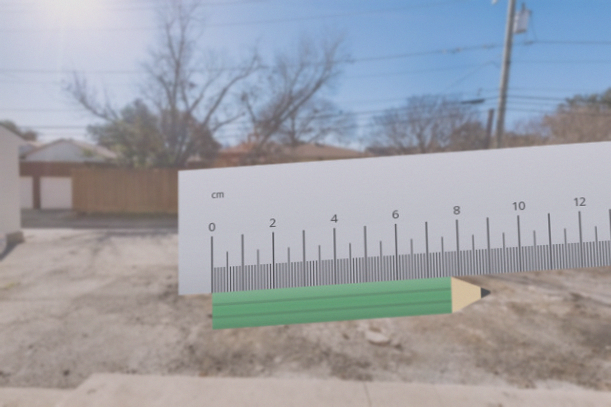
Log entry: 9; cm
